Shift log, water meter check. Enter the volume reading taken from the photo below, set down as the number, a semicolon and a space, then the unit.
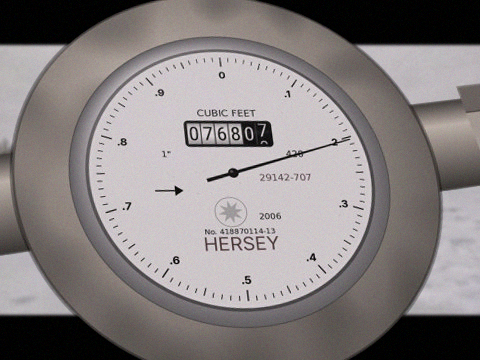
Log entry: 76807.20; ft³
